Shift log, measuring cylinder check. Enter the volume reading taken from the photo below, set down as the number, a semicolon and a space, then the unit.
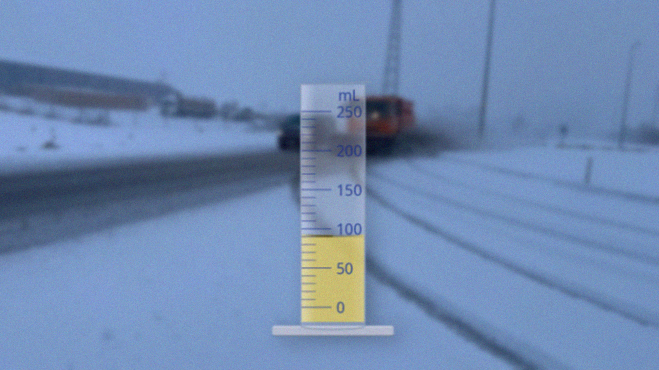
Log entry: 90; mL
